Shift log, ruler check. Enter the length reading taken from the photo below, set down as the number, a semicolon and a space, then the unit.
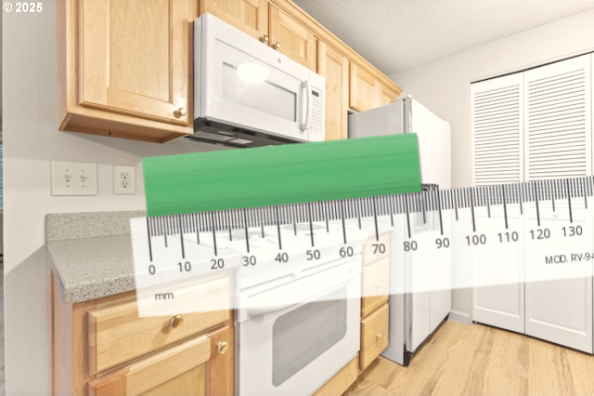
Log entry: 85; mm
